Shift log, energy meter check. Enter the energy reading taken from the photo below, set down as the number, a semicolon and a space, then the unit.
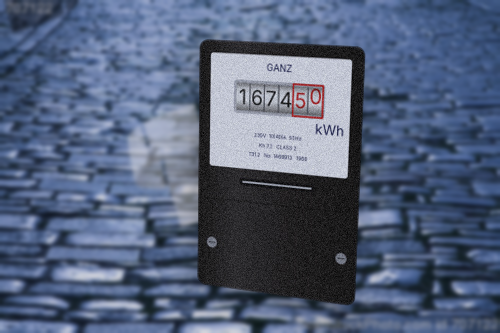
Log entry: 1674.50; kWh
